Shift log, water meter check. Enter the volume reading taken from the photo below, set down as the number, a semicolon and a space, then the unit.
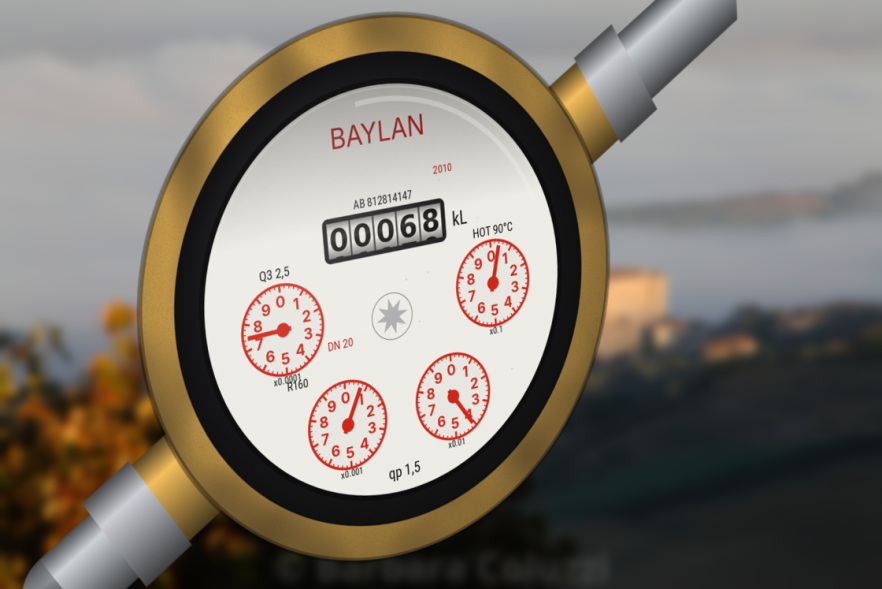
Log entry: 68.0407; kL
